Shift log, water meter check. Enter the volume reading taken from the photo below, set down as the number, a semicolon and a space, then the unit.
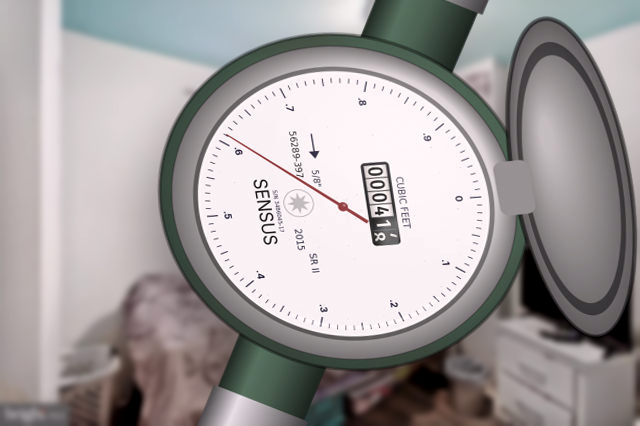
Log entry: 417.61; ft³
